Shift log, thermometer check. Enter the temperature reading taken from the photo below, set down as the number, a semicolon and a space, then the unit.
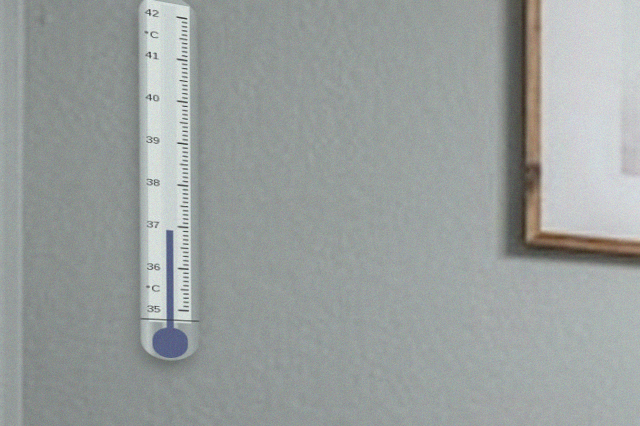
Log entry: 36.9; °C
